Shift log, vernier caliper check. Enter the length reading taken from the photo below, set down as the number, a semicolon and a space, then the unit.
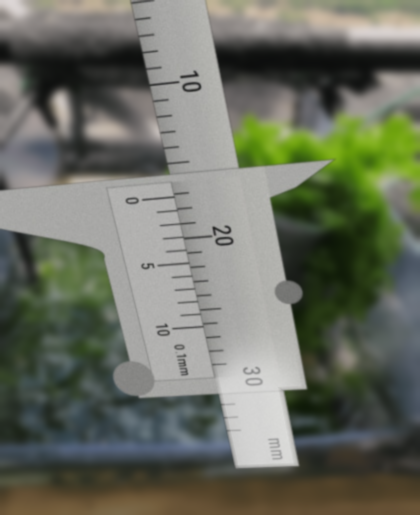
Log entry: 17.2; mm
